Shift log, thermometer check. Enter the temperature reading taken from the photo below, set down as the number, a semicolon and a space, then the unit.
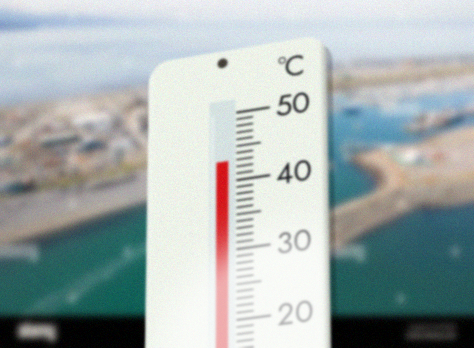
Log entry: 43; °C
